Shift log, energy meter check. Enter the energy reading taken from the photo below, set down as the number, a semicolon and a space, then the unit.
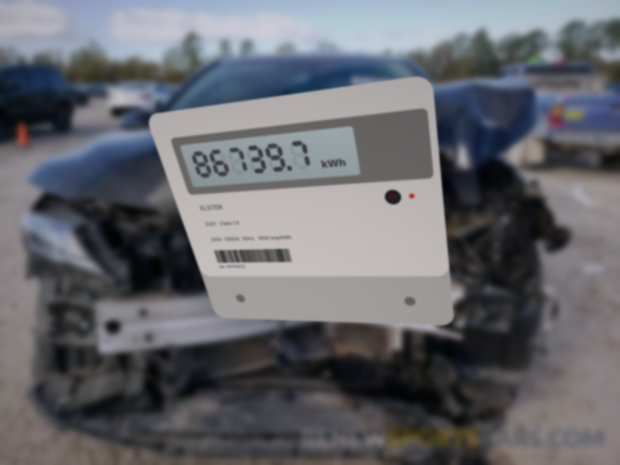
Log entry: 86739.7; kWh
